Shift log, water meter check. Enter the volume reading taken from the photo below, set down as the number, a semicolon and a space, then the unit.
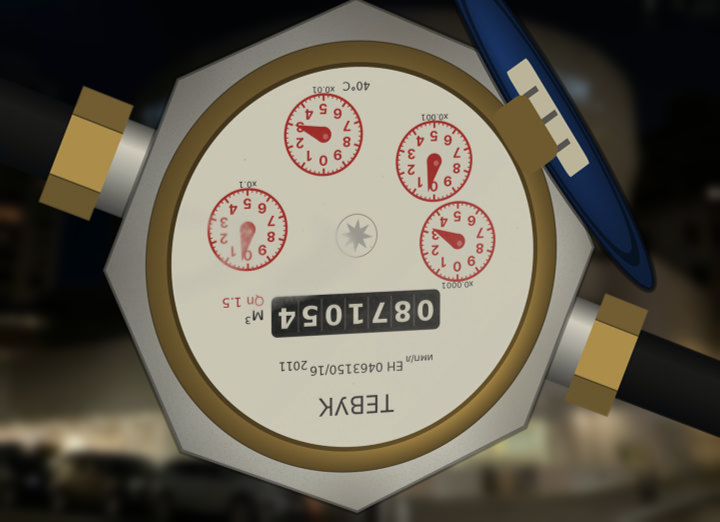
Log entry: 871054.0303; m³
